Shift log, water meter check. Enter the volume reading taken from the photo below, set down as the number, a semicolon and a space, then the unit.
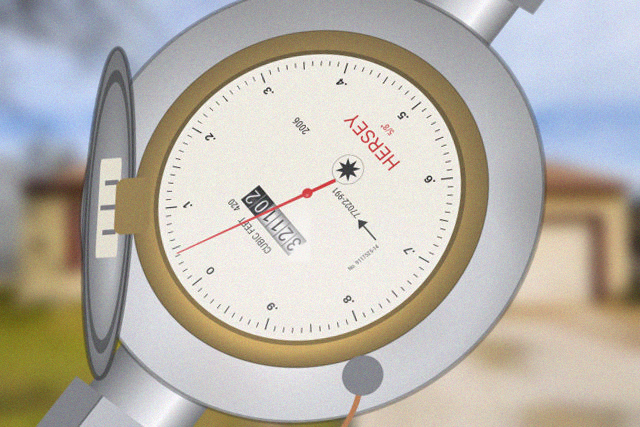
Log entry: 321102.04; ft³
